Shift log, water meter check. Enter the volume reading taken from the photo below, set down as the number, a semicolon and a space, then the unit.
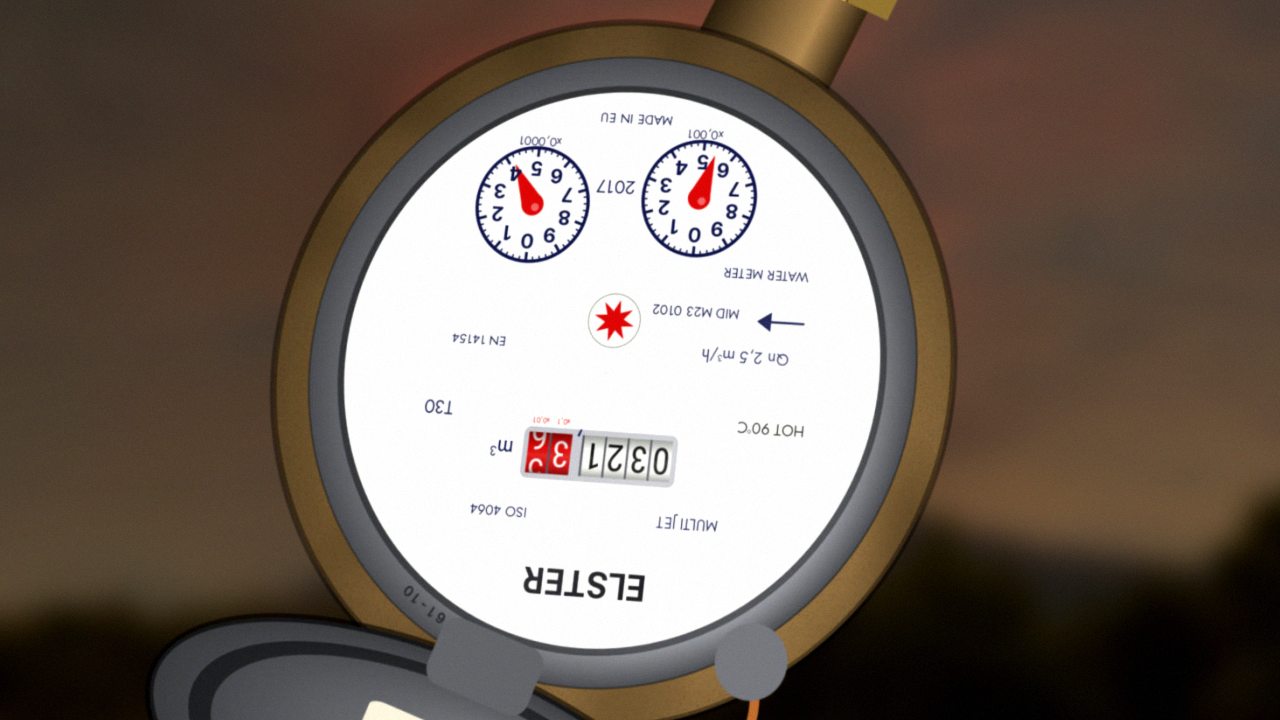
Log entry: 321.3554; m³
